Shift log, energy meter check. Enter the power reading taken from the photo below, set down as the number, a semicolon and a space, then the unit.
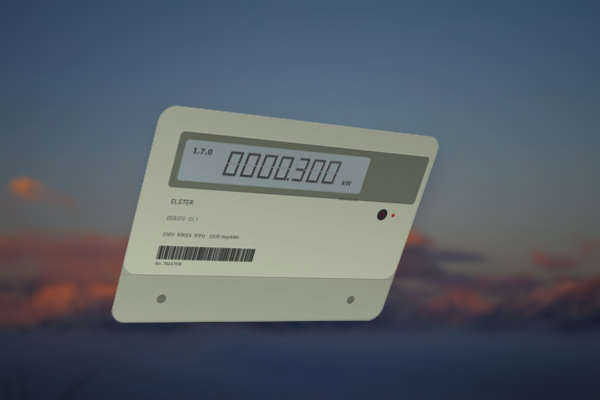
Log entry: 0.300; kW
